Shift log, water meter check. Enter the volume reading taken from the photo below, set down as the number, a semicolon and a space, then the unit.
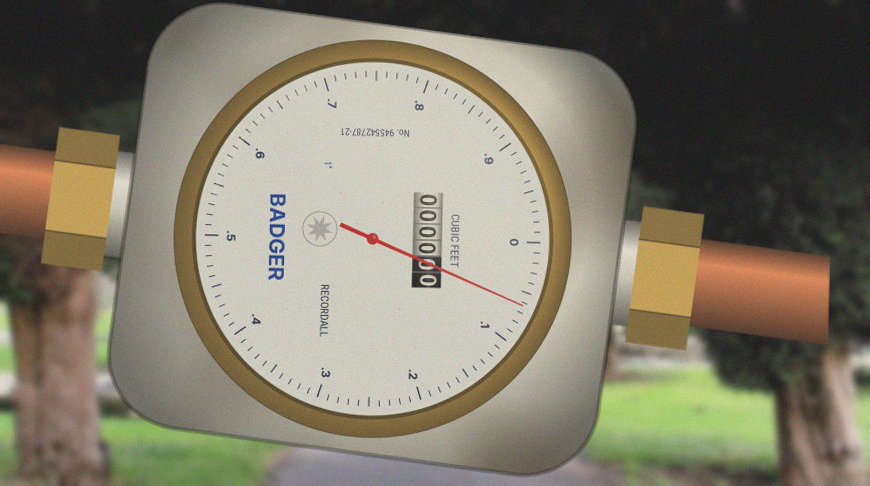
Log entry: 0.06; ft³
